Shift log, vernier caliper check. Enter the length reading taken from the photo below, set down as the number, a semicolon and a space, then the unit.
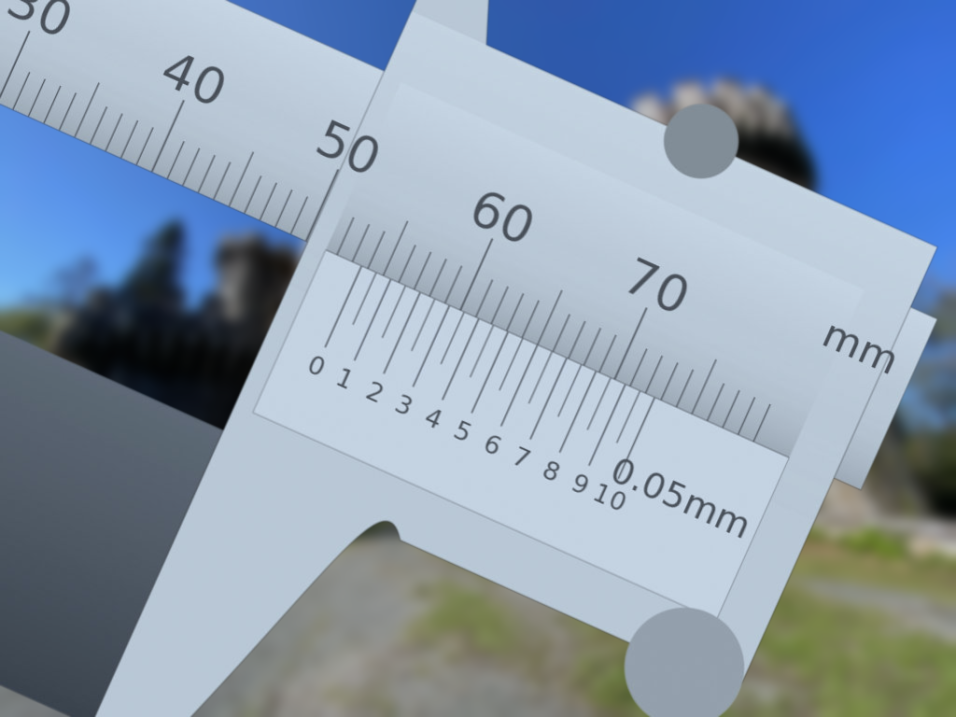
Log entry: 53.6; mm
